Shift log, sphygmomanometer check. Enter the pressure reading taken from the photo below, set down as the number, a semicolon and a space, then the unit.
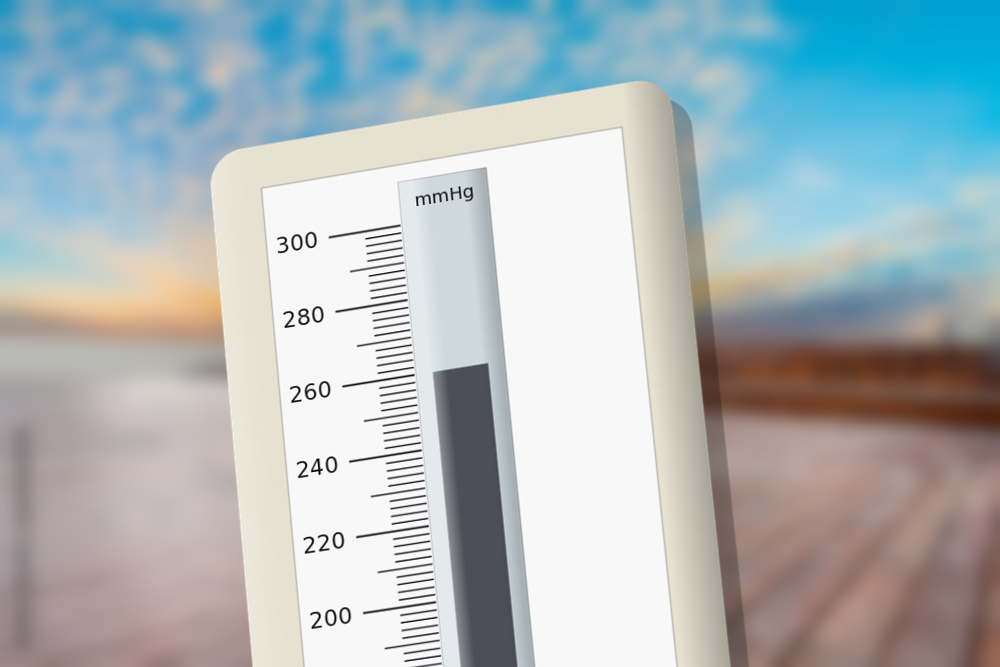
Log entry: 260; mmHg
